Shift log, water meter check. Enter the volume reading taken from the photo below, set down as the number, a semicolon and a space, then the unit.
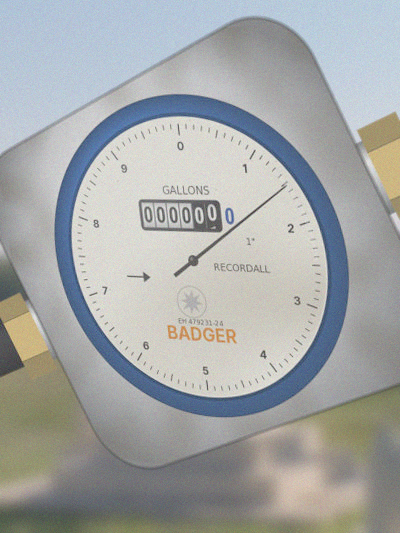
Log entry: 1.5; gal
